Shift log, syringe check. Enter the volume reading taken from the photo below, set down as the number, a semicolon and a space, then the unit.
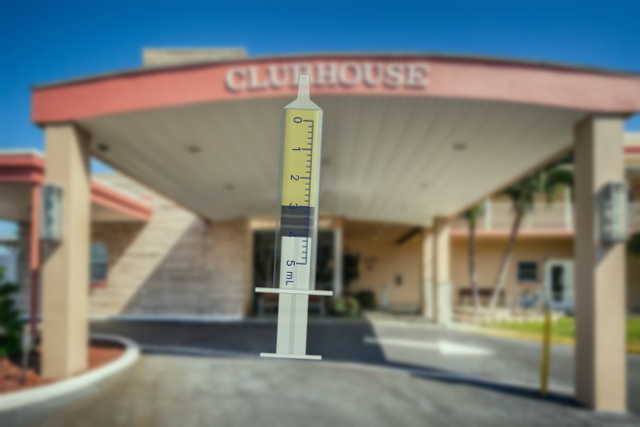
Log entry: 3; mL
